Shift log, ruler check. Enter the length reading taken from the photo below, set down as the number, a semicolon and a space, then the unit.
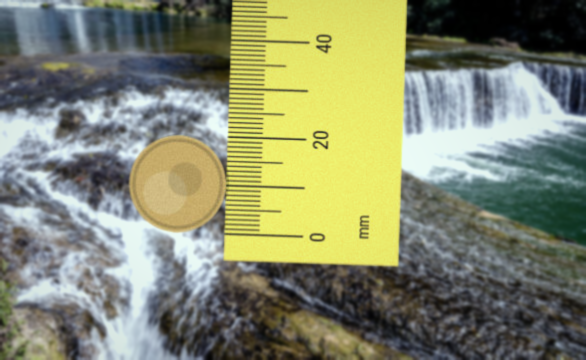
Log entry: 20; mm
